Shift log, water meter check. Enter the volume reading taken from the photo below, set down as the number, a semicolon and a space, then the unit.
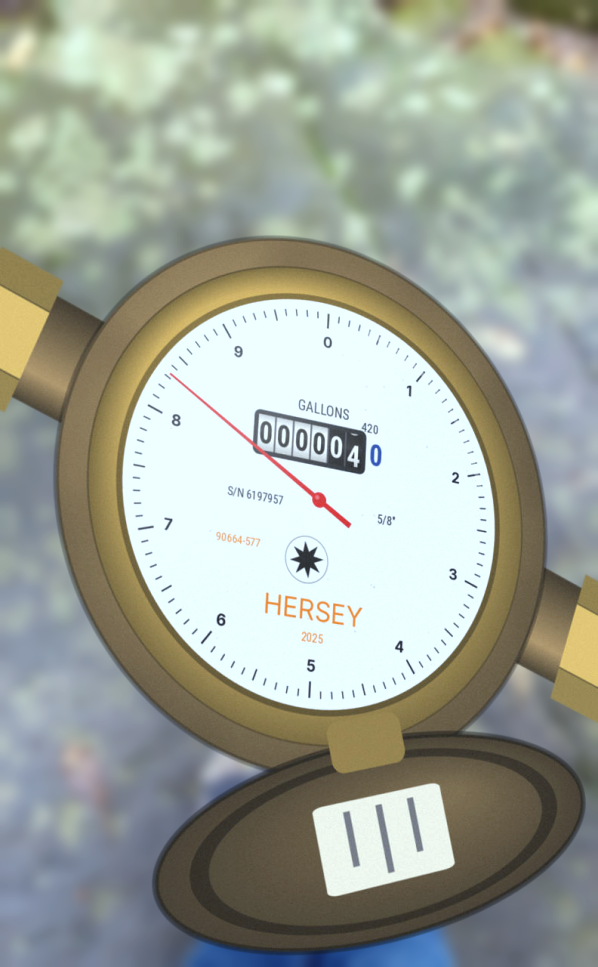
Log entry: 38.3; gal
